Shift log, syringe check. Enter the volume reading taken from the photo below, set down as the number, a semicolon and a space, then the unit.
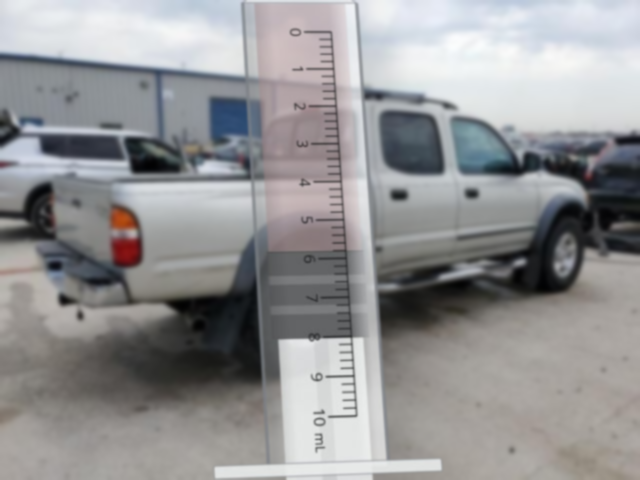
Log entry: 5.8; mL
